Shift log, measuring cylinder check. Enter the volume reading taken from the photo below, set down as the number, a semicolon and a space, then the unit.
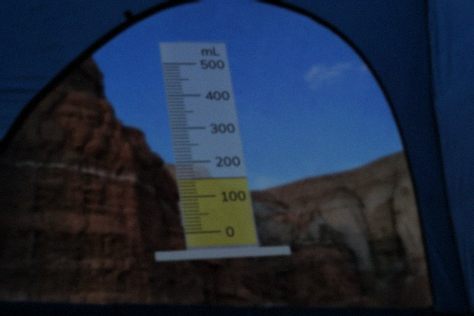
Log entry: 150; mL
